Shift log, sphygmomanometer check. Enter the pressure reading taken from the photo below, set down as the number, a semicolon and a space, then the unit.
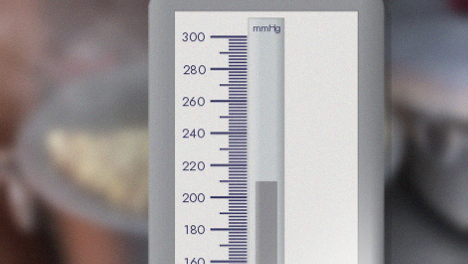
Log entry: 210; mmHg
